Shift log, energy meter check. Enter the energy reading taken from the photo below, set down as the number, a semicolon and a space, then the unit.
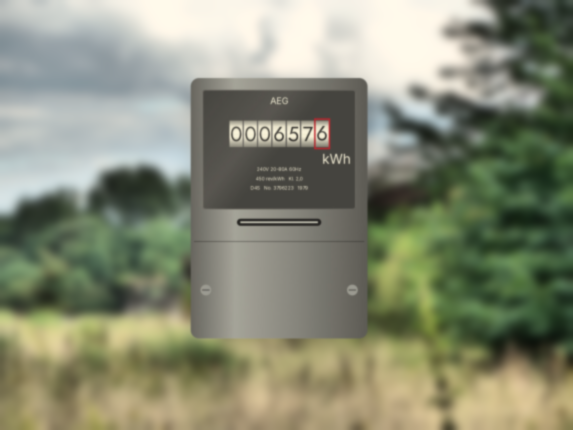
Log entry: 657.6; kWh
